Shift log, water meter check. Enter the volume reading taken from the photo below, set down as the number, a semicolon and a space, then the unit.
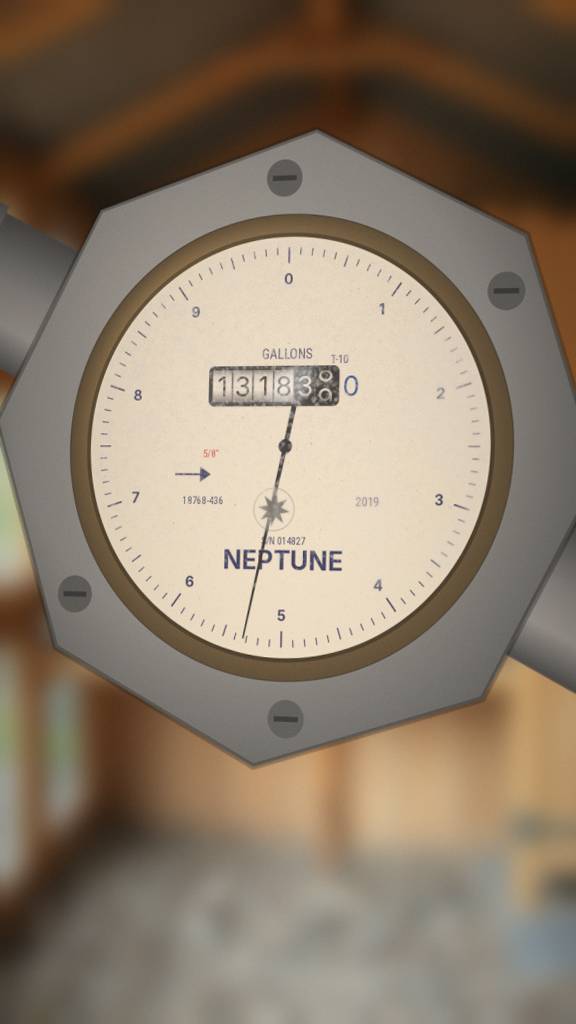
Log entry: 1318385.3; gal
